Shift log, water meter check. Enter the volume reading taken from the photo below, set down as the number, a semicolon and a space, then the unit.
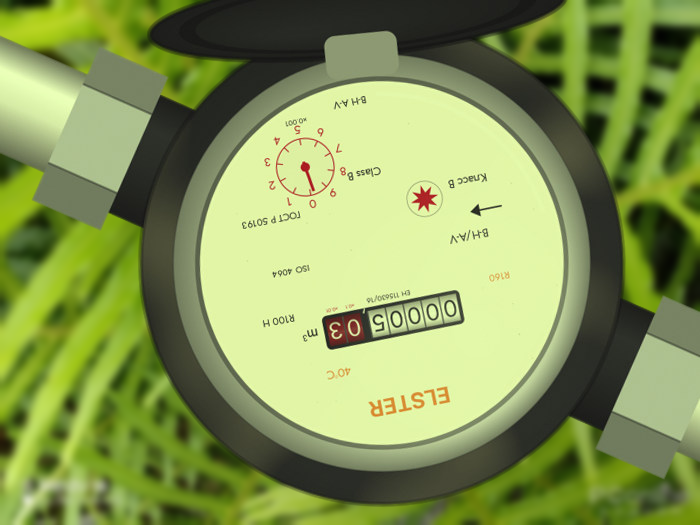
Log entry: 5.029; m³
